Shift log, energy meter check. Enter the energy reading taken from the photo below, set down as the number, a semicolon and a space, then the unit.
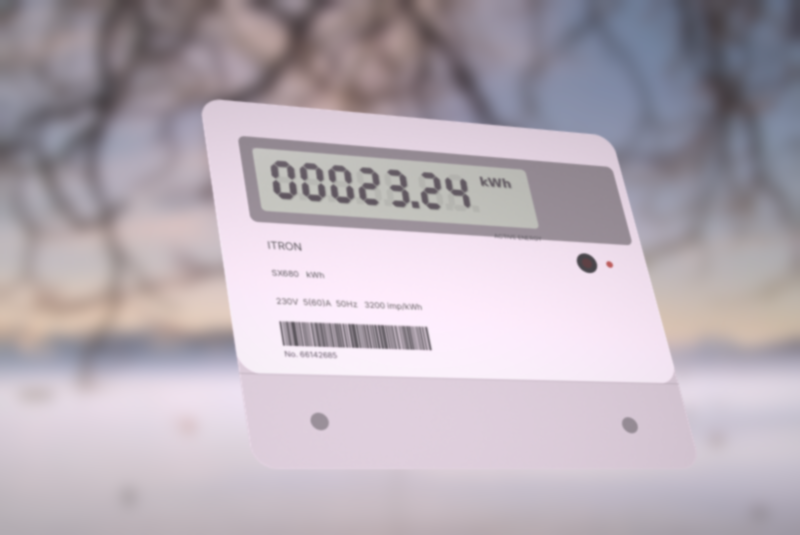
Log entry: 23.24; kWh
